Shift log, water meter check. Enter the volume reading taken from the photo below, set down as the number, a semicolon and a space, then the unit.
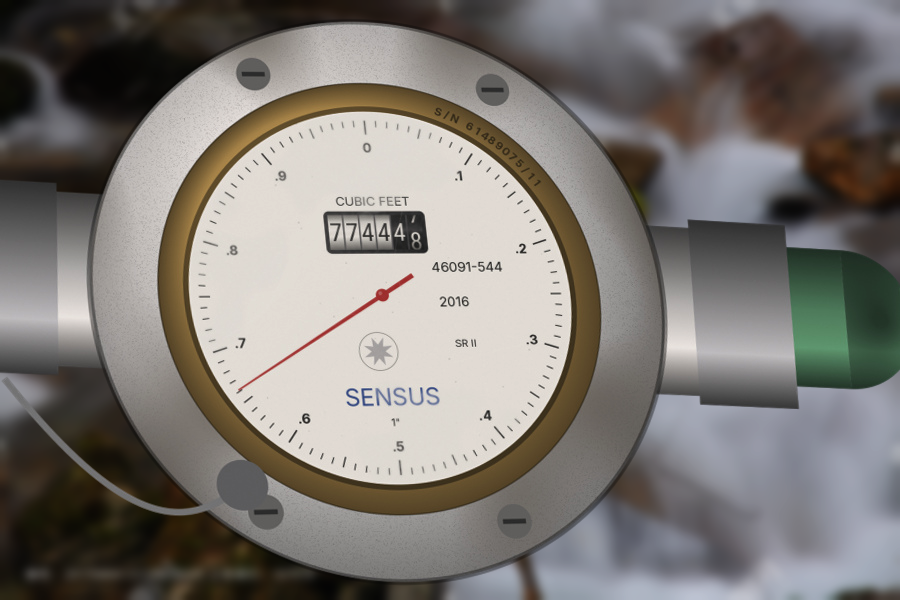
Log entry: 774447.66; ft³
